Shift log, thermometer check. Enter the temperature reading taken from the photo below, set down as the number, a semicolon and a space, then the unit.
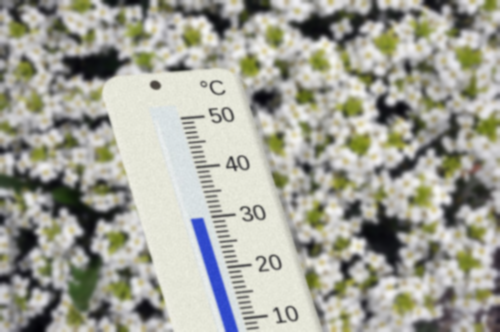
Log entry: 30; °C
